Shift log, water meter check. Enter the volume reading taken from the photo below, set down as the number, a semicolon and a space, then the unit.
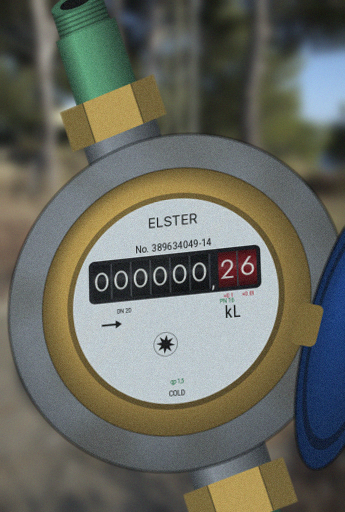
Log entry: 0.26; kL
